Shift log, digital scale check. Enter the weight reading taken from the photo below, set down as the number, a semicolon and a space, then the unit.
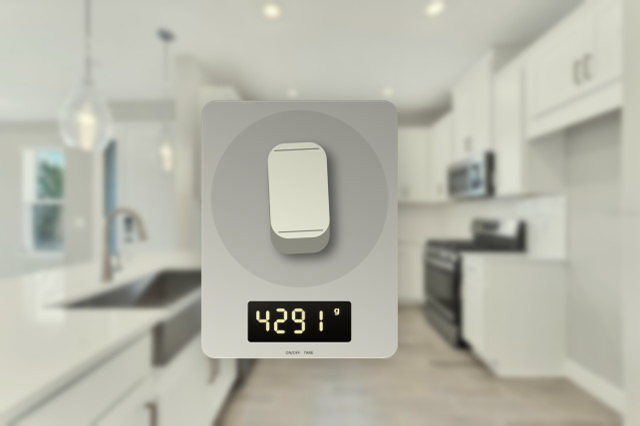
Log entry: 4291; g
